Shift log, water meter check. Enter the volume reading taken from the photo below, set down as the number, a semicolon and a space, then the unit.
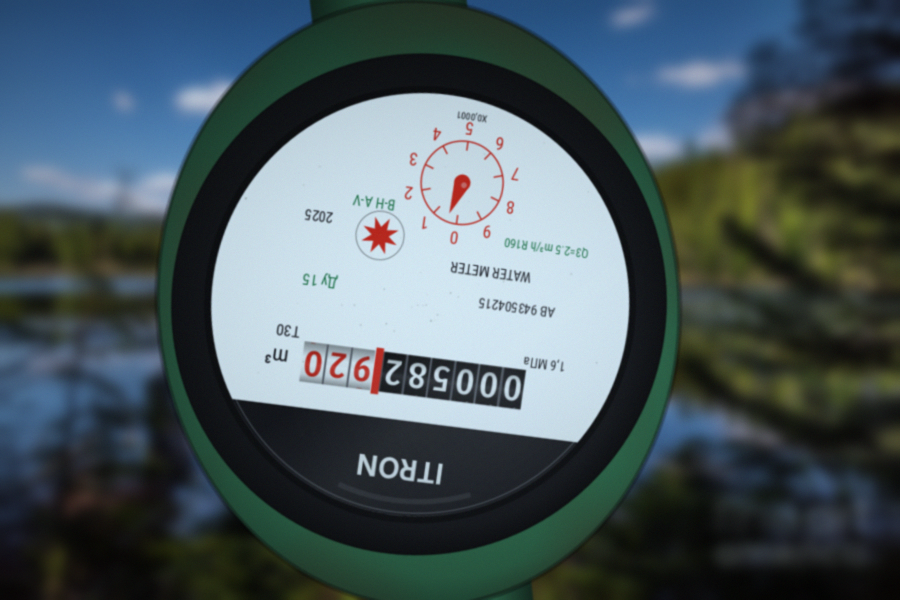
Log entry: 582.9200; m³
